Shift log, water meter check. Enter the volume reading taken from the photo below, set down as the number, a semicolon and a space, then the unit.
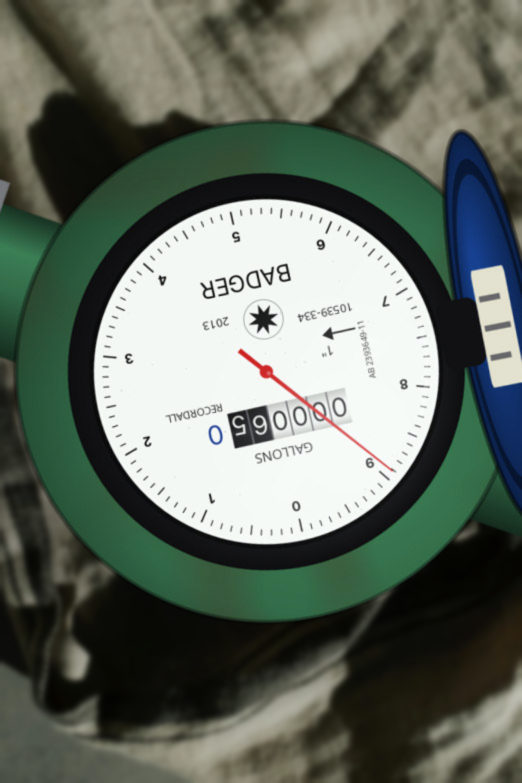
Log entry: 648.9; gal
